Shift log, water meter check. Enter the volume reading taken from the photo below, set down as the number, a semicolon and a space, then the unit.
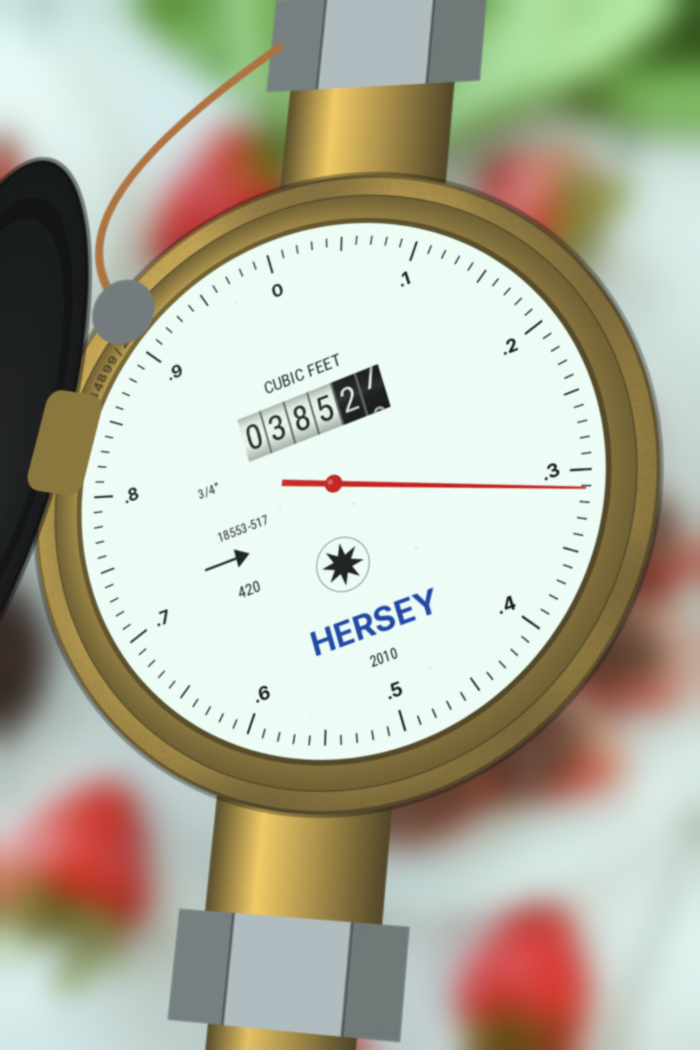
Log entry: 38527.31; ft³
